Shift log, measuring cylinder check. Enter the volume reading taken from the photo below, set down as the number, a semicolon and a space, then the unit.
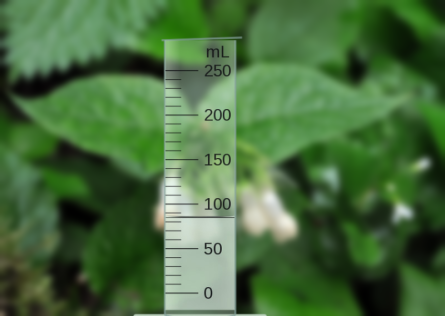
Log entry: 85; mL
